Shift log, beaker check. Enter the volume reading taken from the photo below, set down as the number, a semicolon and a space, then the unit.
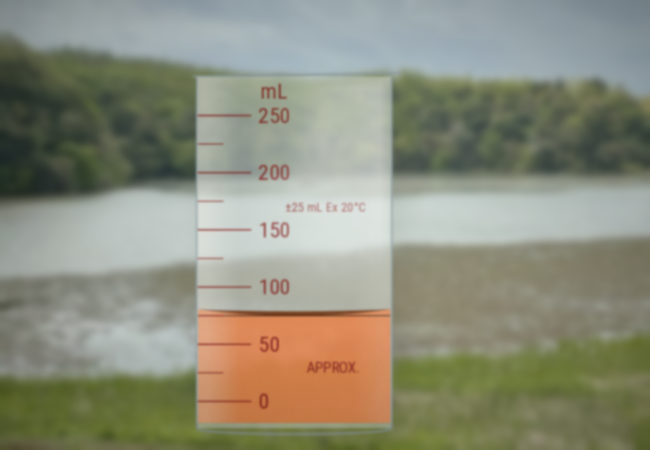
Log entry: 75; mL
